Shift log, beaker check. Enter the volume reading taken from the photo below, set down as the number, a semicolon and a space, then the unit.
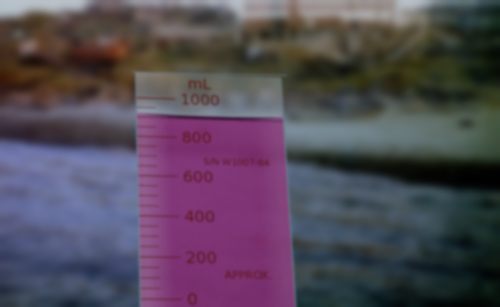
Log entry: 900; mL
